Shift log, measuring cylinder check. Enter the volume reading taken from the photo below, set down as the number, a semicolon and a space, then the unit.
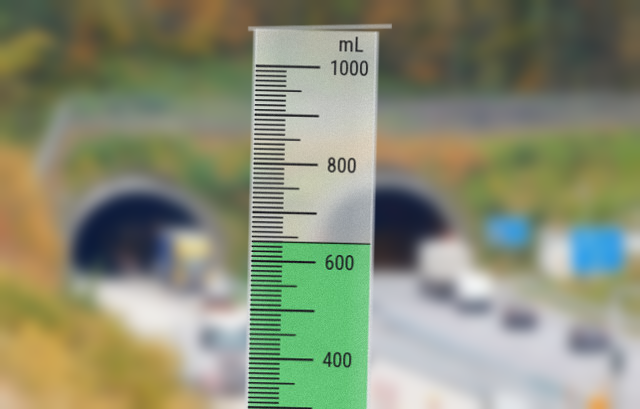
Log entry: 640; mL
